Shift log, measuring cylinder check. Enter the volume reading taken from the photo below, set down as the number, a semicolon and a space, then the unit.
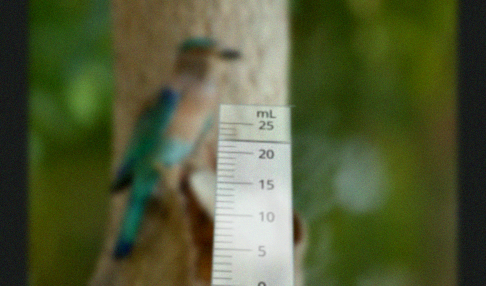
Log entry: 22; mL
